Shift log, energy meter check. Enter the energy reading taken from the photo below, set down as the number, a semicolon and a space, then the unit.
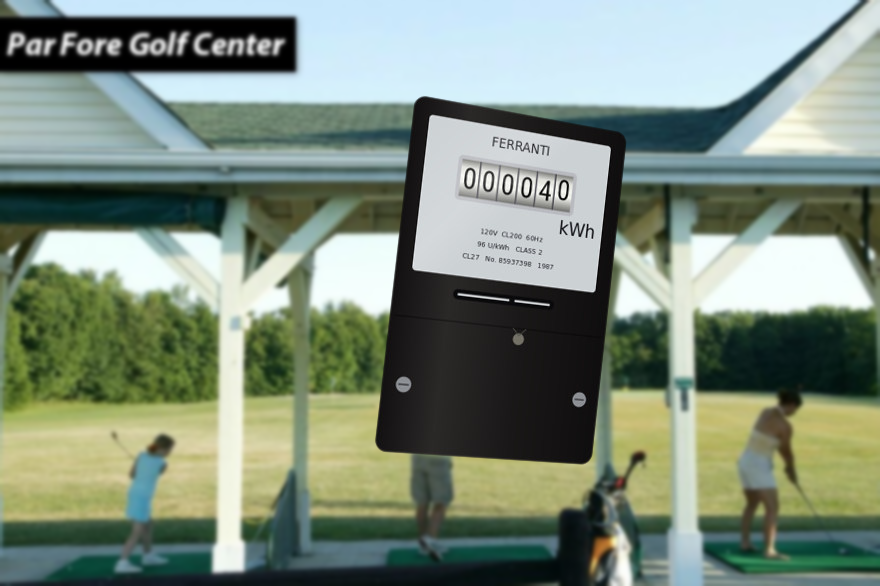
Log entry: 40; kWh
